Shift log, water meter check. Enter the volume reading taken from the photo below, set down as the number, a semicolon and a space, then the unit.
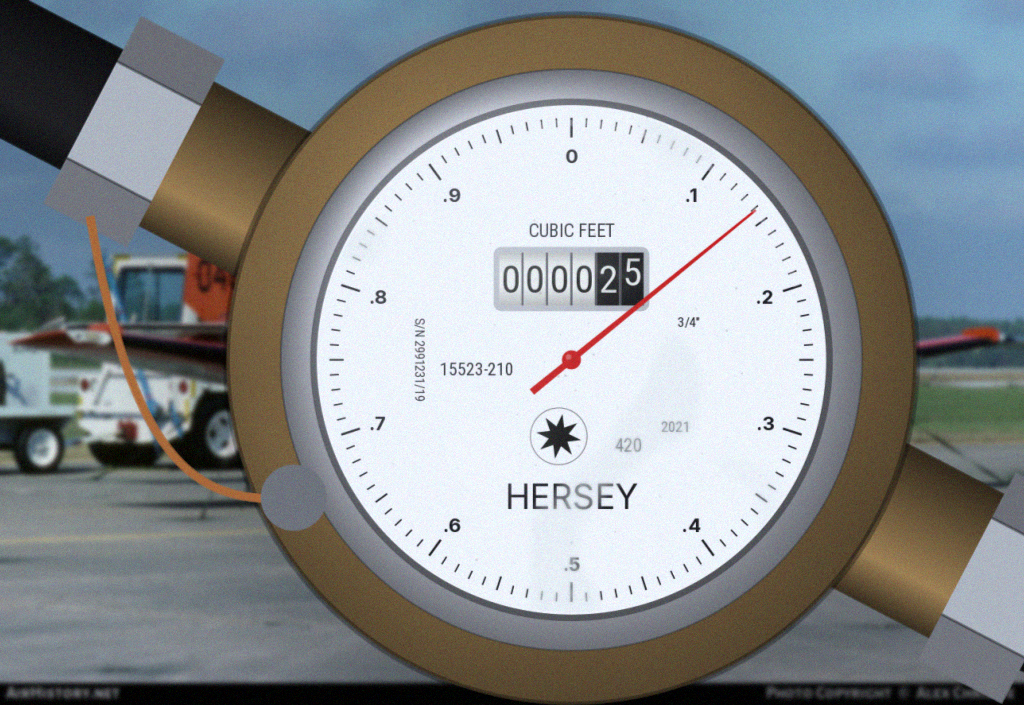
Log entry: 25.14; ft³
